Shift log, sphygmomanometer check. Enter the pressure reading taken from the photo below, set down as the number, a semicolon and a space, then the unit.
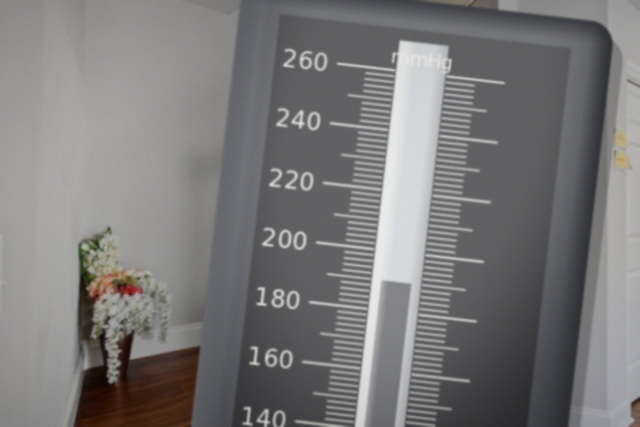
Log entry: 190; mmHg
